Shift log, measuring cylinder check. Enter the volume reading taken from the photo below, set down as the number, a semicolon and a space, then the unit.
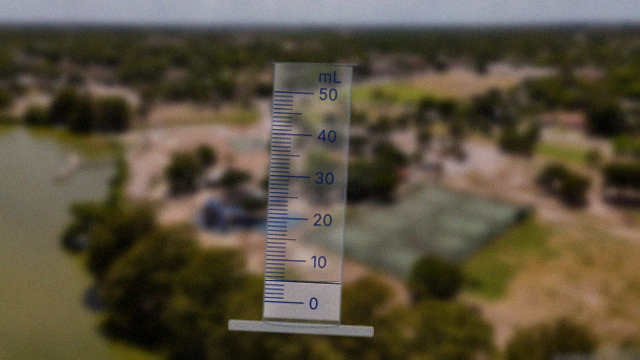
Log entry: 5; mL
